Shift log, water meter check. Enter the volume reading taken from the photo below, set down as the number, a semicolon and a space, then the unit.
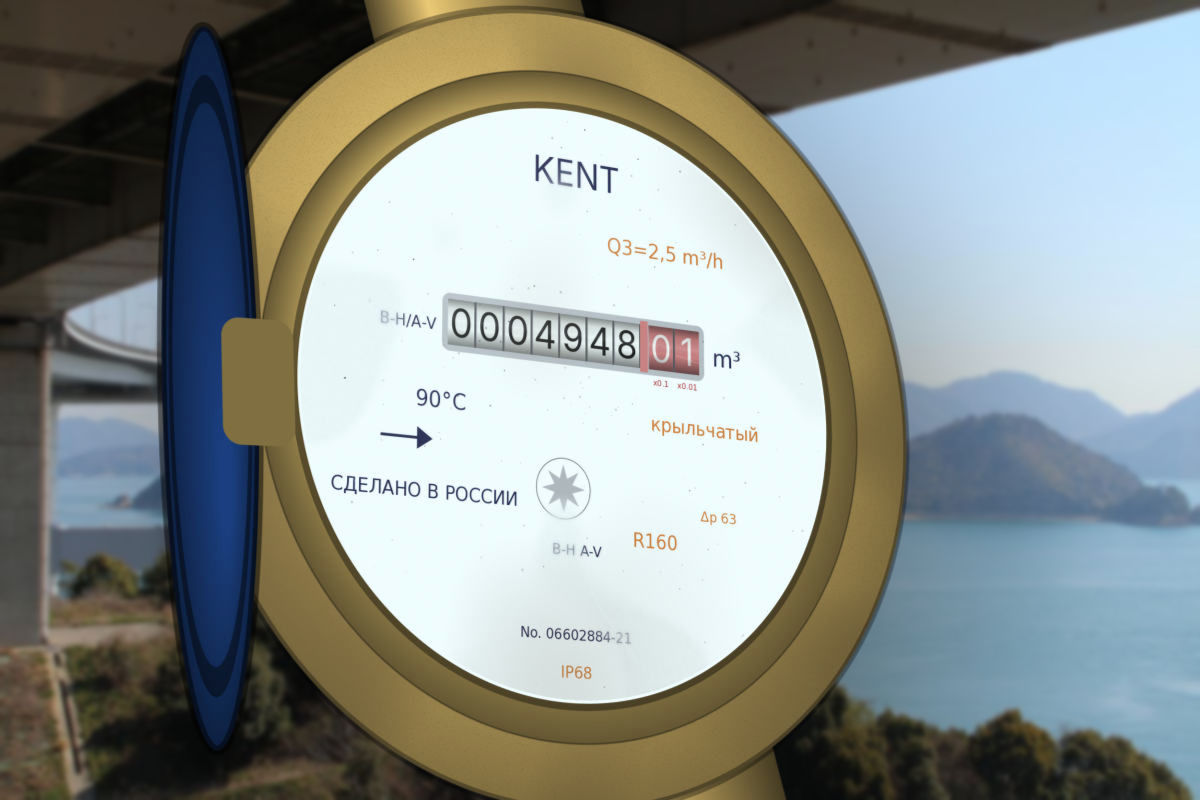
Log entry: 4948.01; m³
